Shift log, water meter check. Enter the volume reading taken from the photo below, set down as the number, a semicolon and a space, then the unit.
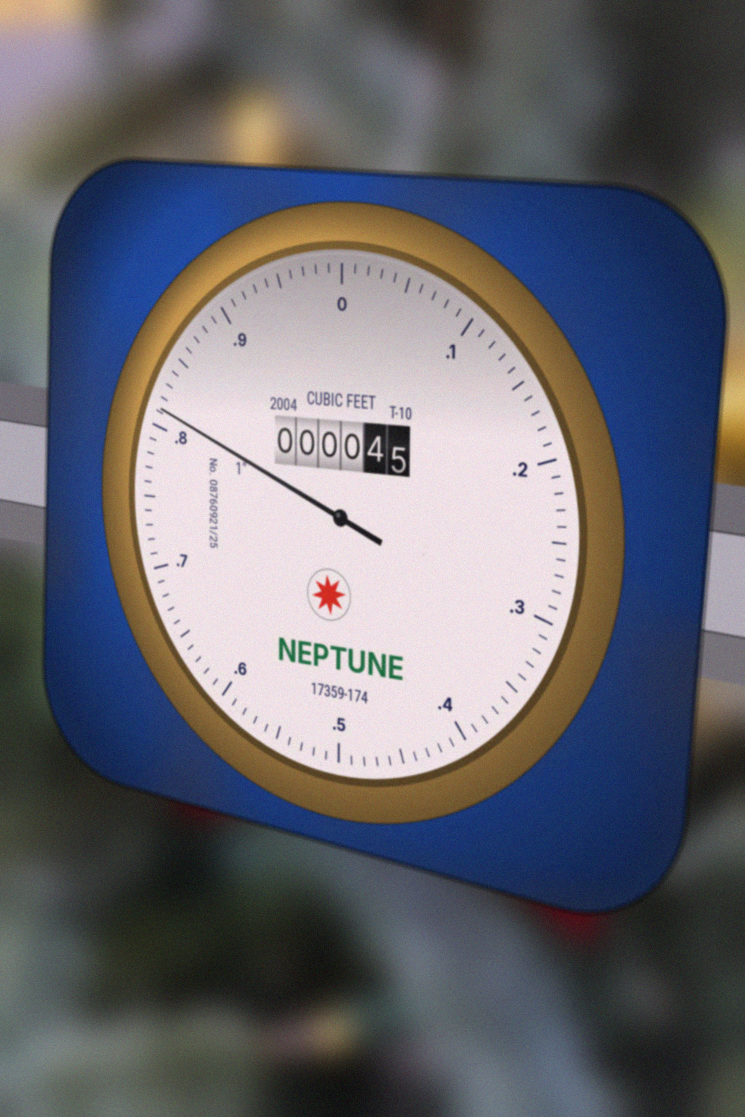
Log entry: 44.81; ft³
